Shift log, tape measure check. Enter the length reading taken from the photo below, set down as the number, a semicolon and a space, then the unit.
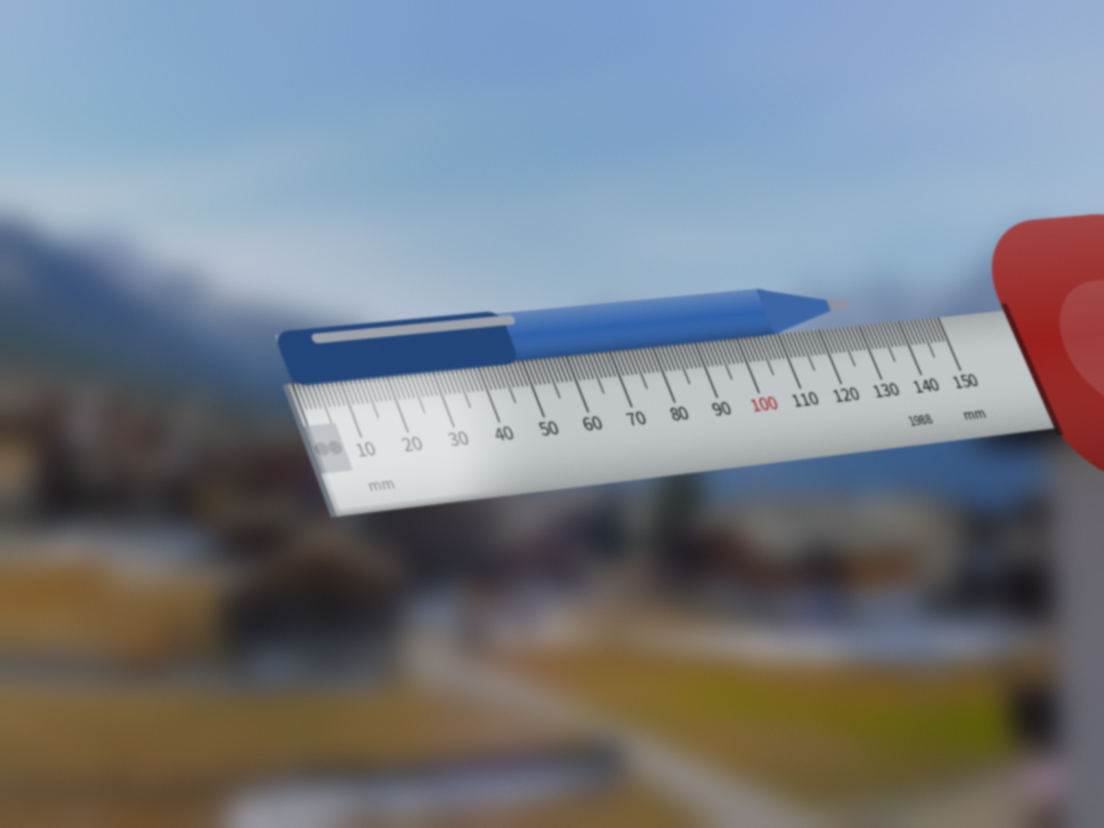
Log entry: 130; mm
